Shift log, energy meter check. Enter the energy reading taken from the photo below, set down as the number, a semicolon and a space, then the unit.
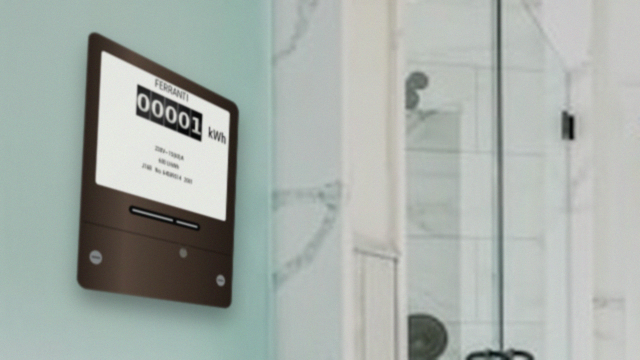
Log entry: 1; kWh
